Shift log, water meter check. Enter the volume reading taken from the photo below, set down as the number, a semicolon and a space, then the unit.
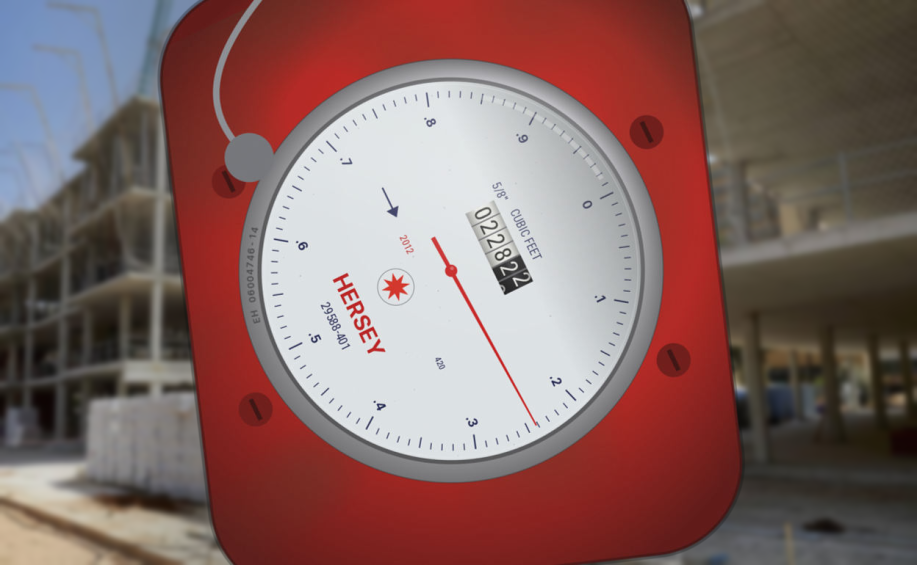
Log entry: 22822.24; ft³
